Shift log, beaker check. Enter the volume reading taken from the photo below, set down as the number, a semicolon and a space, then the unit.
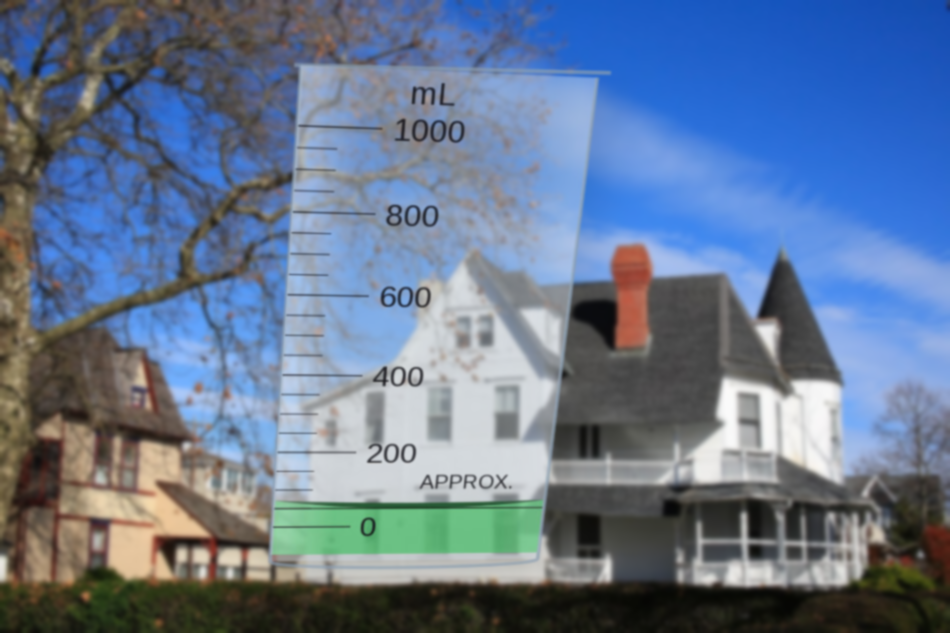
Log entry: 50; mL
